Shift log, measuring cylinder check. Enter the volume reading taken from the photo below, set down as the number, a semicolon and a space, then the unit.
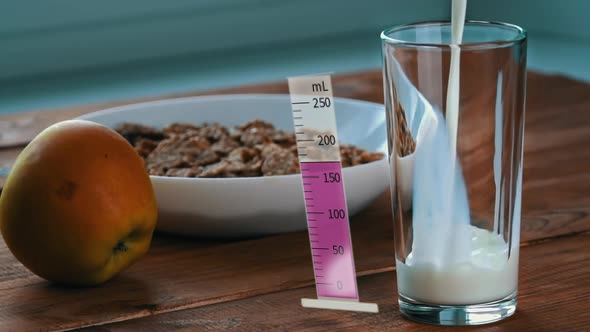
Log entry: 170; mL
